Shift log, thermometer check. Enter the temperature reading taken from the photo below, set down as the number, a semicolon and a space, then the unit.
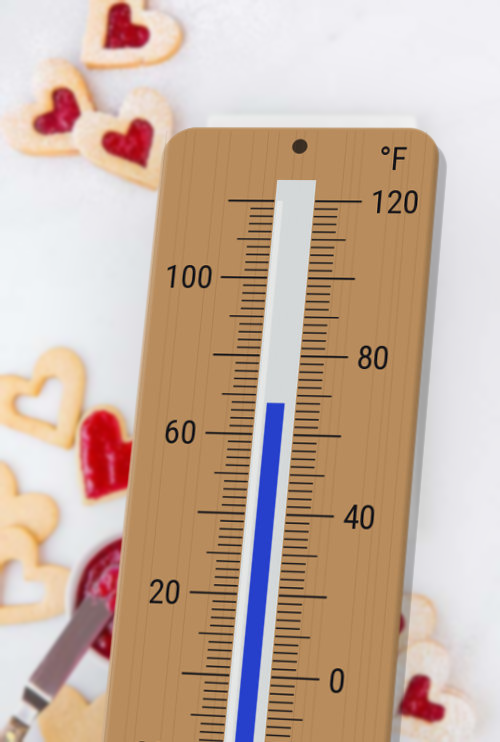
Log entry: 68; °F
